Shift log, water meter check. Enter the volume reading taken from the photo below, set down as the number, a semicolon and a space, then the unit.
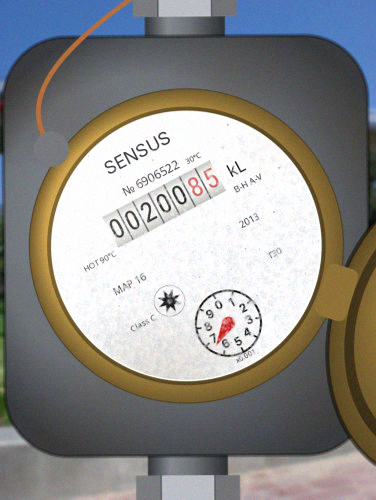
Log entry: 200.856; kL
